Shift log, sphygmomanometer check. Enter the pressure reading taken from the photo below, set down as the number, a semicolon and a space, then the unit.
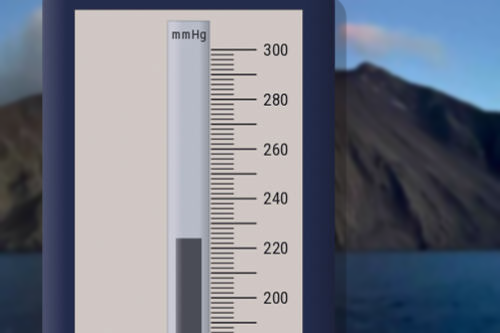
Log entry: 224; mmHg
